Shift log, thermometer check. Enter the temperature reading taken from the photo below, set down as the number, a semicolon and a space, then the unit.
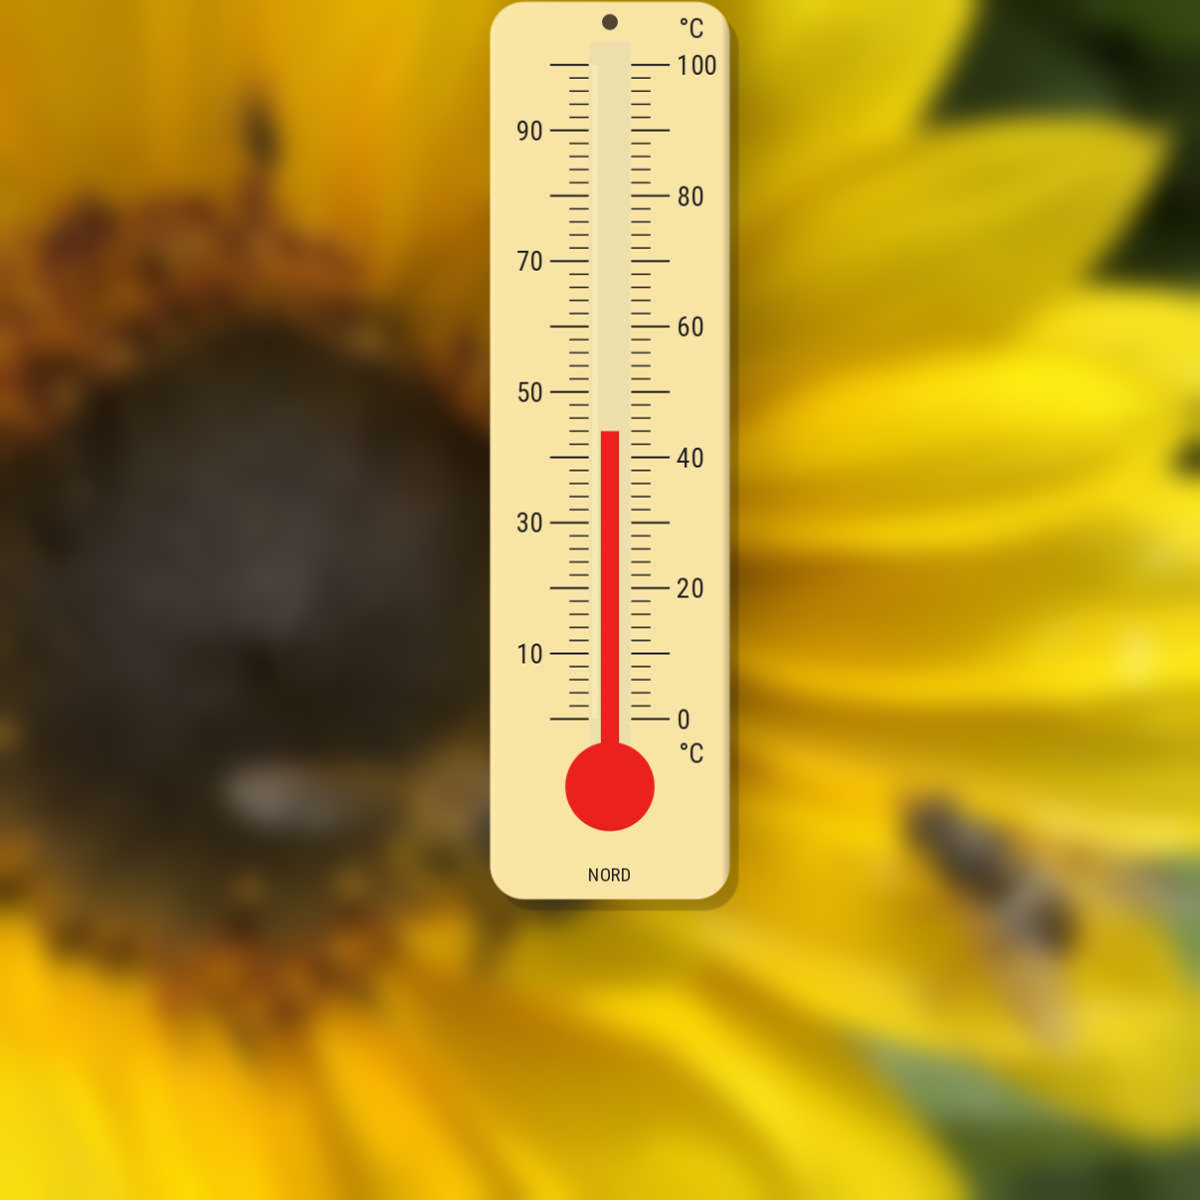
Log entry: 44; °C
